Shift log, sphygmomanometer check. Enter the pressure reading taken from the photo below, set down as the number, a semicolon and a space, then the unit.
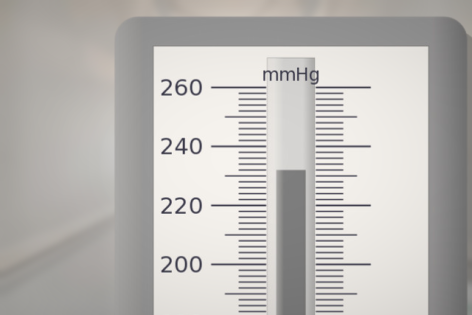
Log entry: 232; mmHg
